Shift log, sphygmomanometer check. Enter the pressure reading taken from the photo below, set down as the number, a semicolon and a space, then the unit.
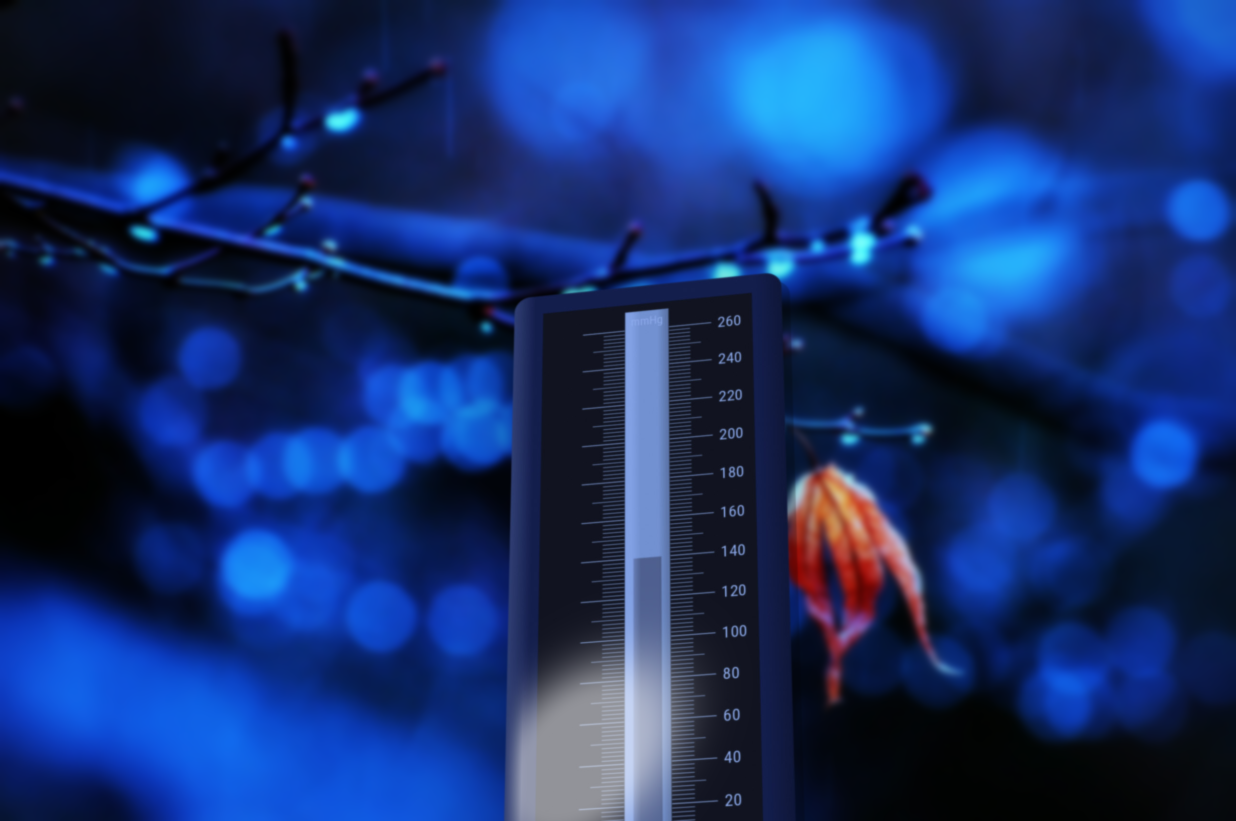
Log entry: 140; mmHg
